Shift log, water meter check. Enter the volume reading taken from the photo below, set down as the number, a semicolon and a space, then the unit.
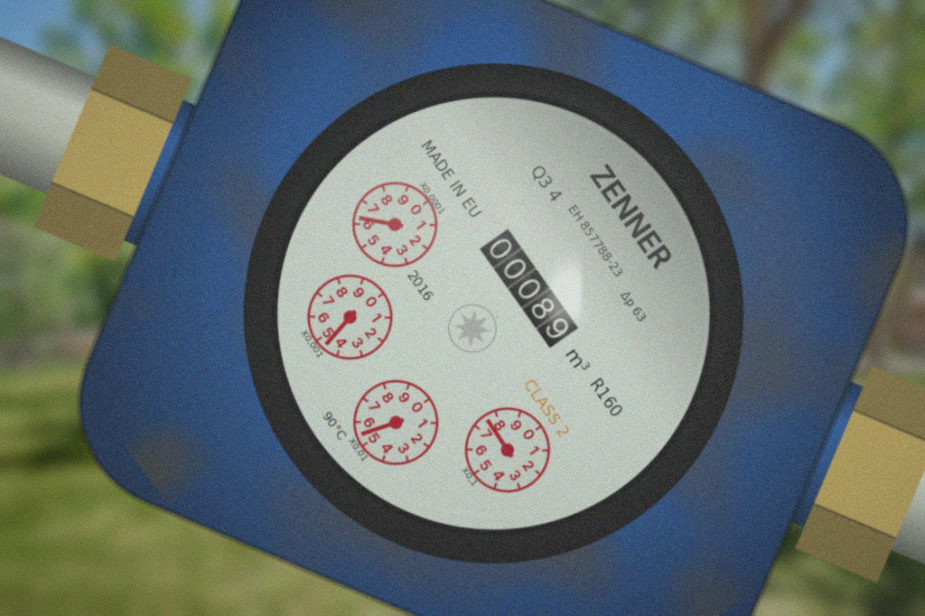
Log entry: 89.7546; m³
